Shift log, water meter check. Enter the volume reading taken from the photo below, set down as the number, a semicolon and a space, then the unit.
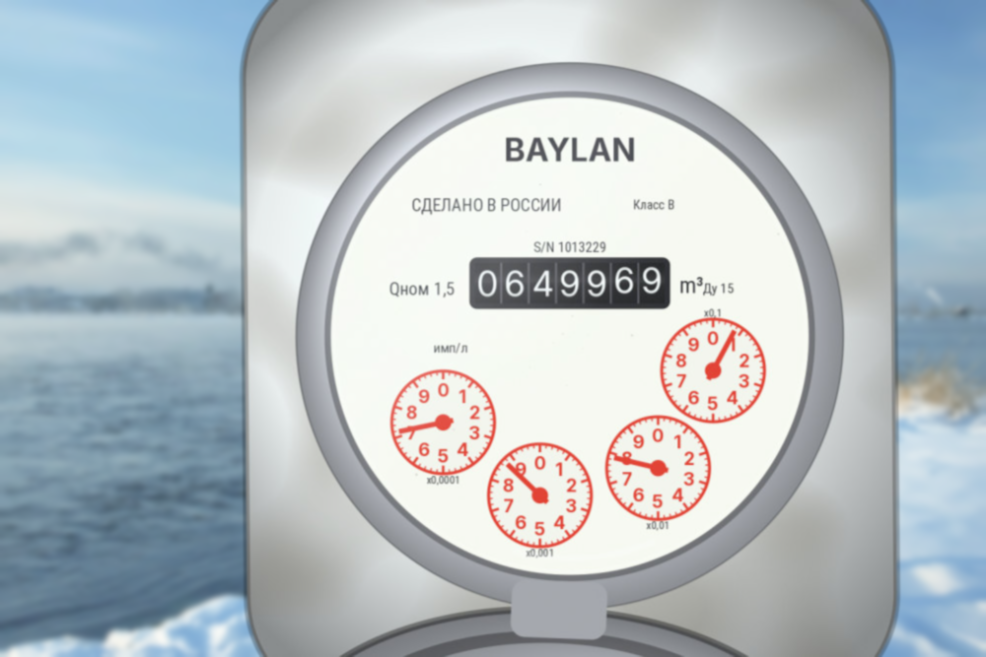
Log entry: 649969.0787; m³
